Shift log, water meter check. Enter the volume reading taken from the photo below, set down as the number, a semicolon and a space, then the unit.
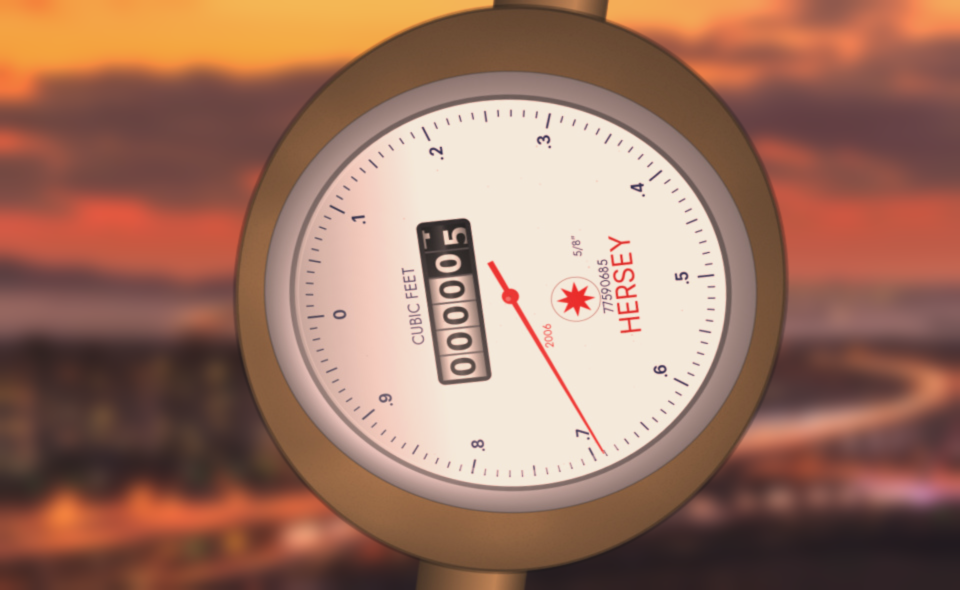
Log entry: 4.69; ft³
